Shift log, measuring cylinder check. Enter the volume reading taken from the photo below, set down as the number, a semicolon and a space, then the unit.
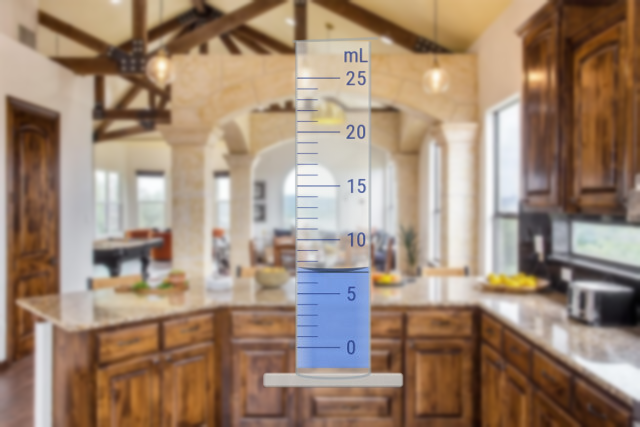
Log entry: 7; mL
